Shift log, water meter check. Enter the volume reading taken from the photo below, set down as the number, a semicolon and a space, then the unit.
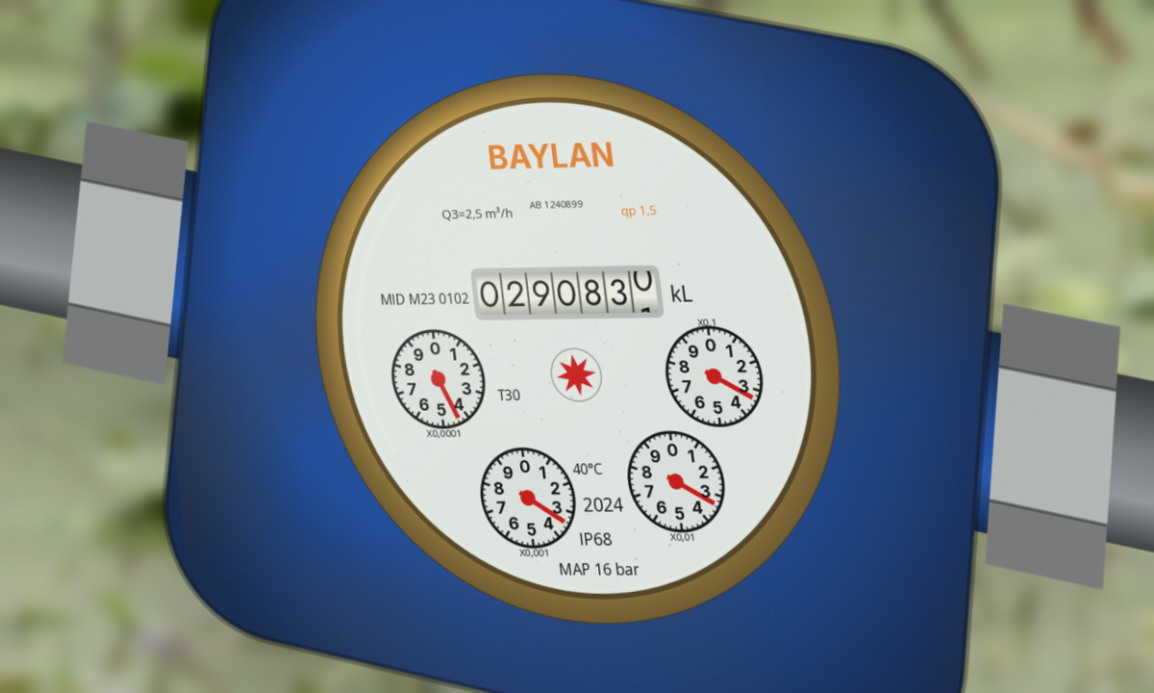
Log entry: 290830.3334; kL
